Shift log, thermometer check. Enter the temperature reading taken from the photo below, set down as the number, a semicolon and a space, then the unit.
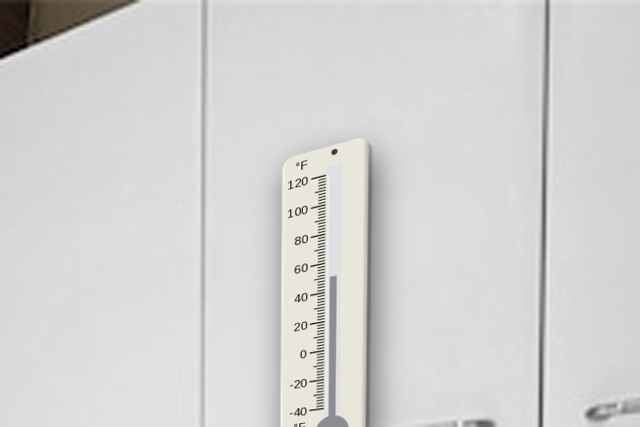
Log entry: 50; °F
